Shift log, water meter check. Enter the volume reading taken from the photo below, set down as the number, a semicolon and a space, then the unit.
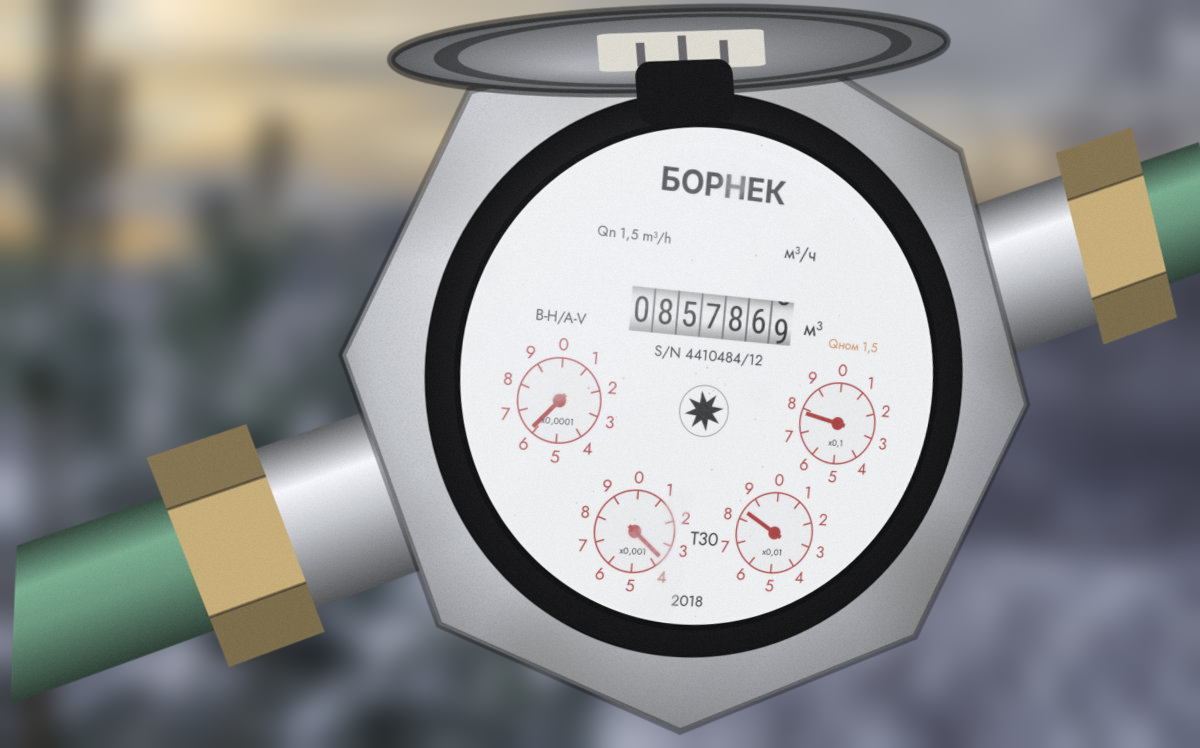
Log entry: 857868.7836; m³
